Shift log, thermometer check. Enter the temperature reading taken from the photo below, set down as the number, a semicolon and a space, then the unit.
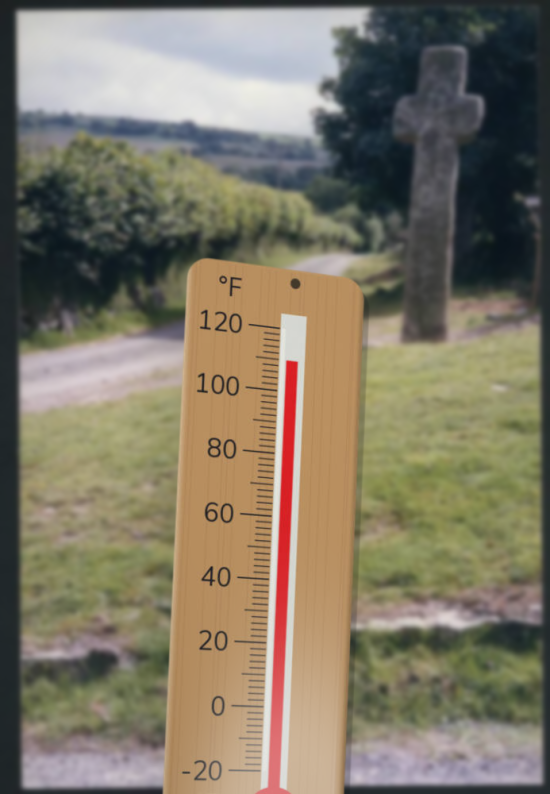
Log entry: 110; °F
